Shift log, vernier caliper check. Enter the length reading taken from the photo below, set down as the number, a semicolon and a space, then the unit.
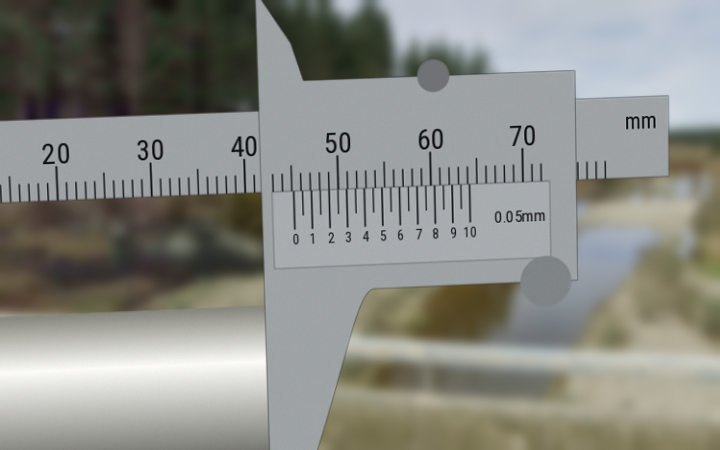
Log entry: 45.2; mm
